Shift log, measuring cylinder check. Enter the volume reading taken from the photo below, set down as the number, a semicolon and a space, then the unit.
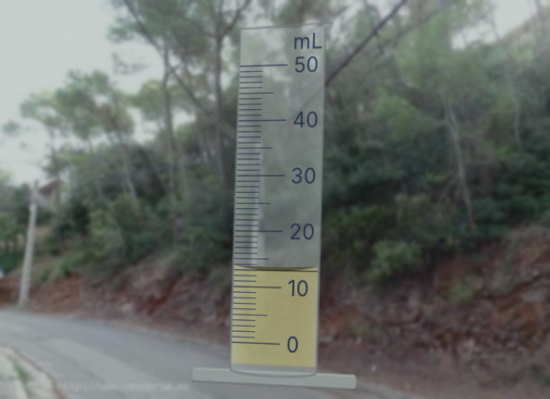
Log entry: 13; mL
